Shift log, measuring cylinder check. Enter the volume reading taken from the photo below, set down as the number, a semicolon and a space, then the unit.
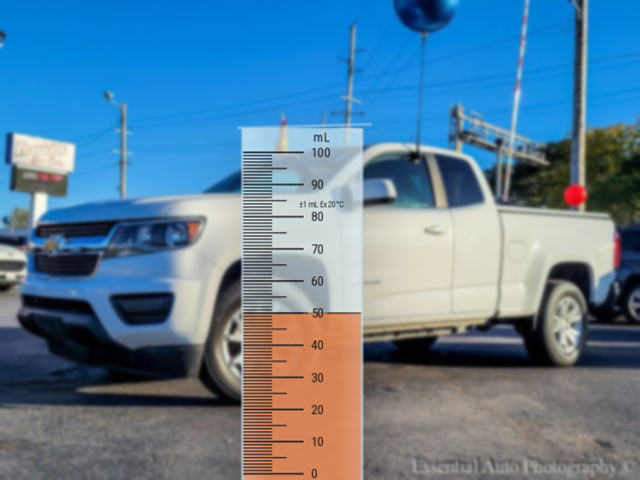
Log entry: 50; mL
